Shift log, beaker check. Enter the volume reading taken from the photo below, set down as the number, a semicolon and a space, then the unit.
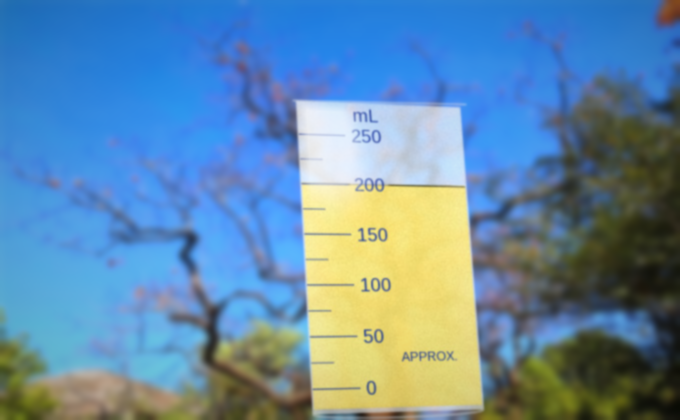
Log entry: 200; mL
